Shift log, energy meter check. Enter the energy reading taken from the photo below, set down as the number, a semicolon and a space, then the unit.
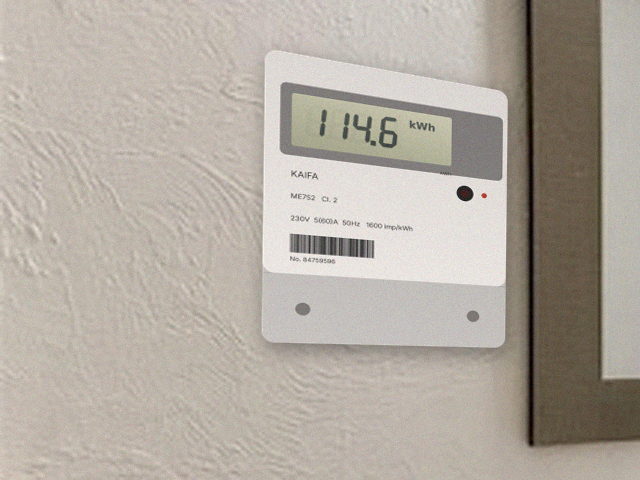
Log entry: 114.6; kWh
